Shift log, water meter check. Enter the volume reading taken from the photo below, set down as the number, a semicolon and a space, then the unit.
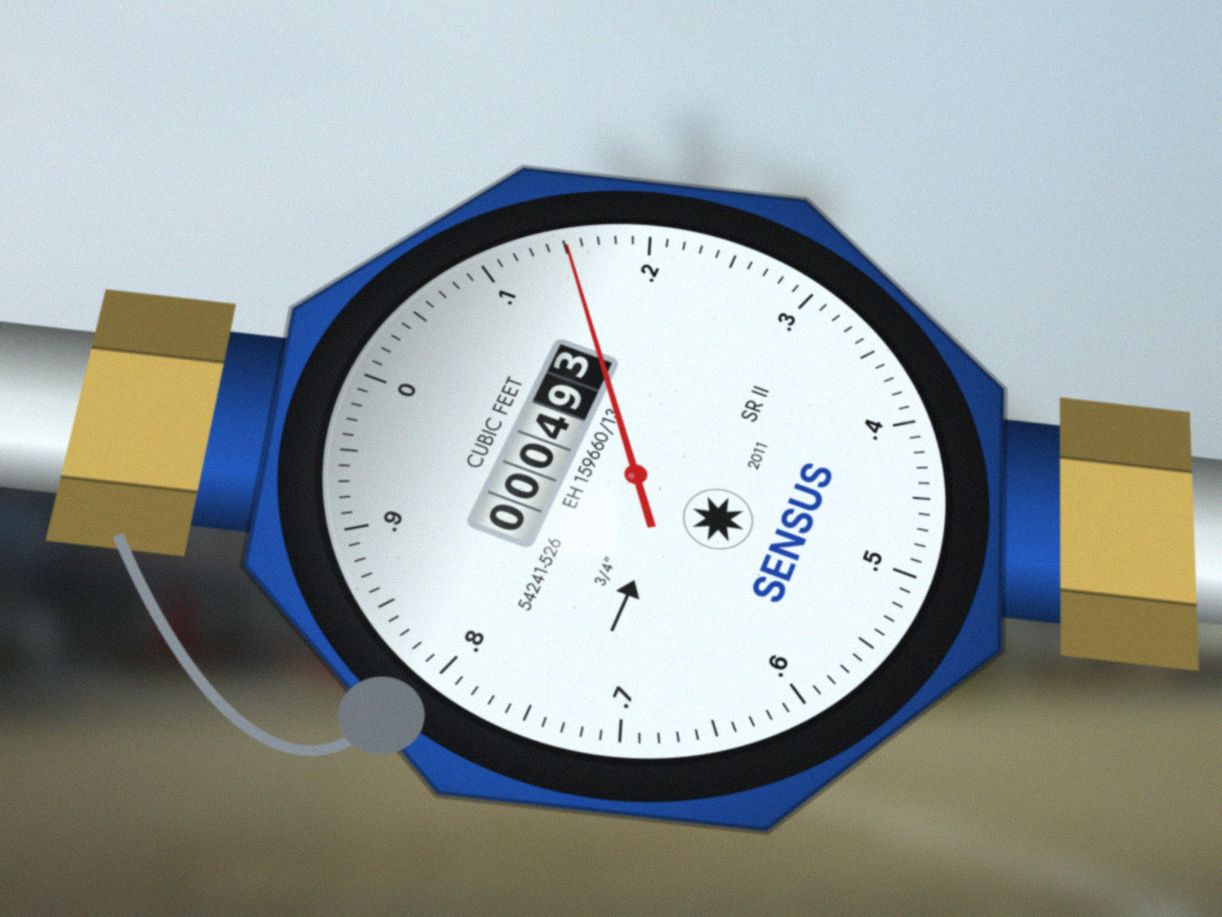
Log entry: 493.15; ft³
